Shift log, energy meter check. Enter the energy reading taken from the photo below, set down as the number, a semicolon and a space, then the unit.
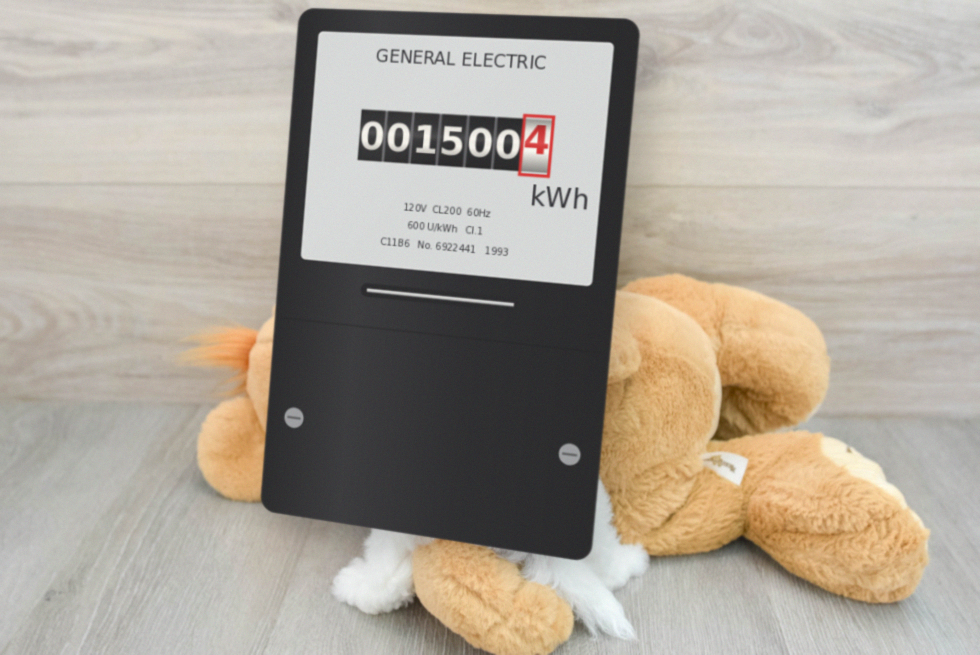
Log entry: 1500.4; kWh
